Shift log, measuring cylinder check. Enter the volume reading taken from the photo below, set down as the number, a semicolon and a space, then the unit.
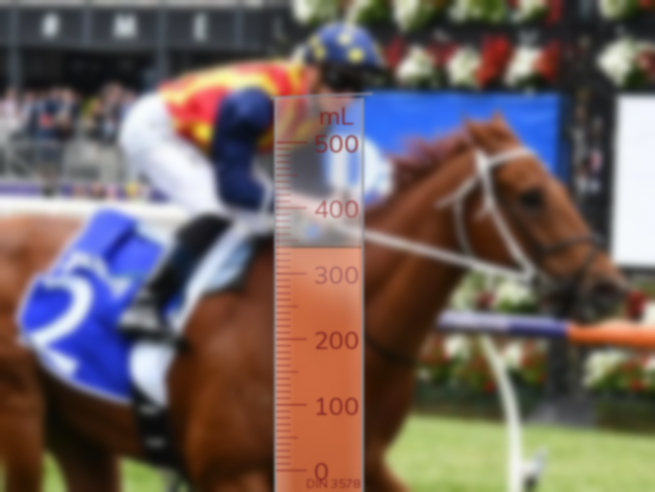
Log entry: 340; mL
